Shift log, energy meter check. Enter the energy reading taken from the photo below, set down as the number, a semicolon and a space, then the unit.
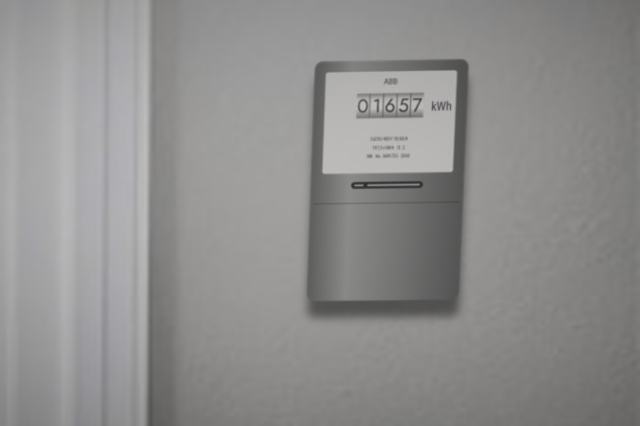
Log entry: 1657; kWh
